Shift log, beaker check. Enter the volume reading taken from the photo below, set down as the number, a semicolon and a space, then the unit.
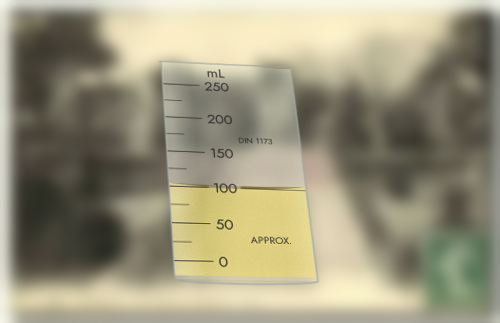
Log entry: 100; mL
